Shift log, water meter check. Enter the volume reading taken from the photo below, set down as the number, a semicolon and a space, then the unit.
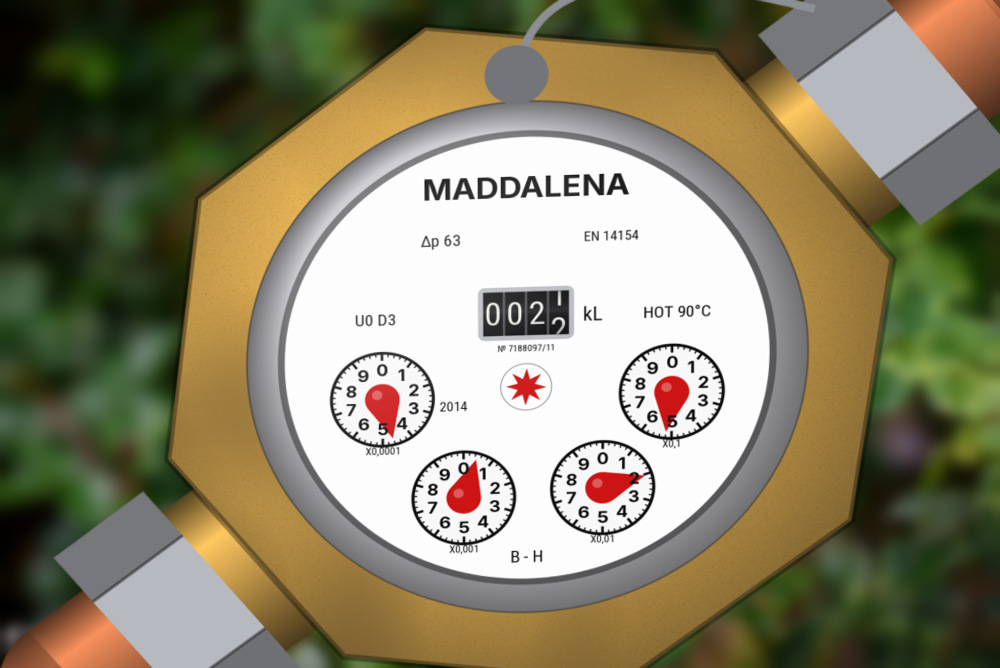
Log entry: 21.5204; kL
